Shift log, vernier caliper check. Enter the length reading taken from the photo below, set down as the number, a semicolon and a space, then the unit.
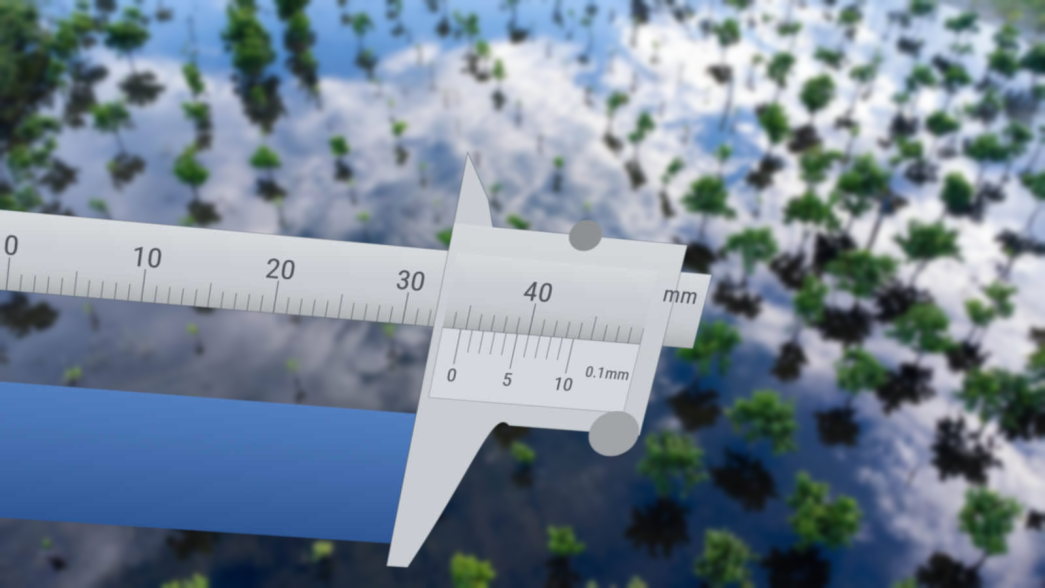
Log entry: 34.6; mm
